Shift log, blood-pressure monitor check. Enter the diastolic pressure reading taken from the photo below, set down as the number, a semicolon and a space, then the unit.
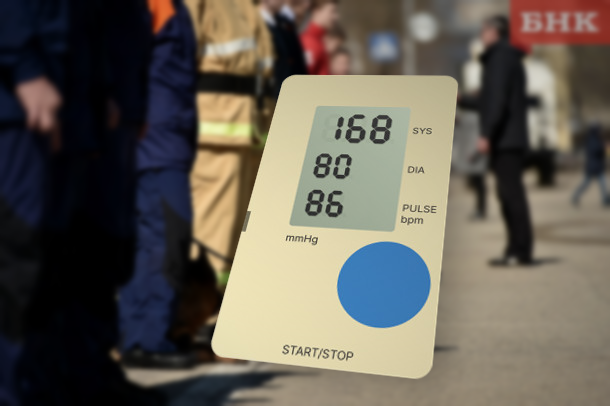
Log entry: 80; mmHg
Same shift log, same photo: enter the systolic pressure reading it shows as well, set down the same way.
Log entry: 168; mmHg
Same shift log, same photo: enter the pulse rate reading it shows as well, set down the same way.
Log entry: 86; bpm
